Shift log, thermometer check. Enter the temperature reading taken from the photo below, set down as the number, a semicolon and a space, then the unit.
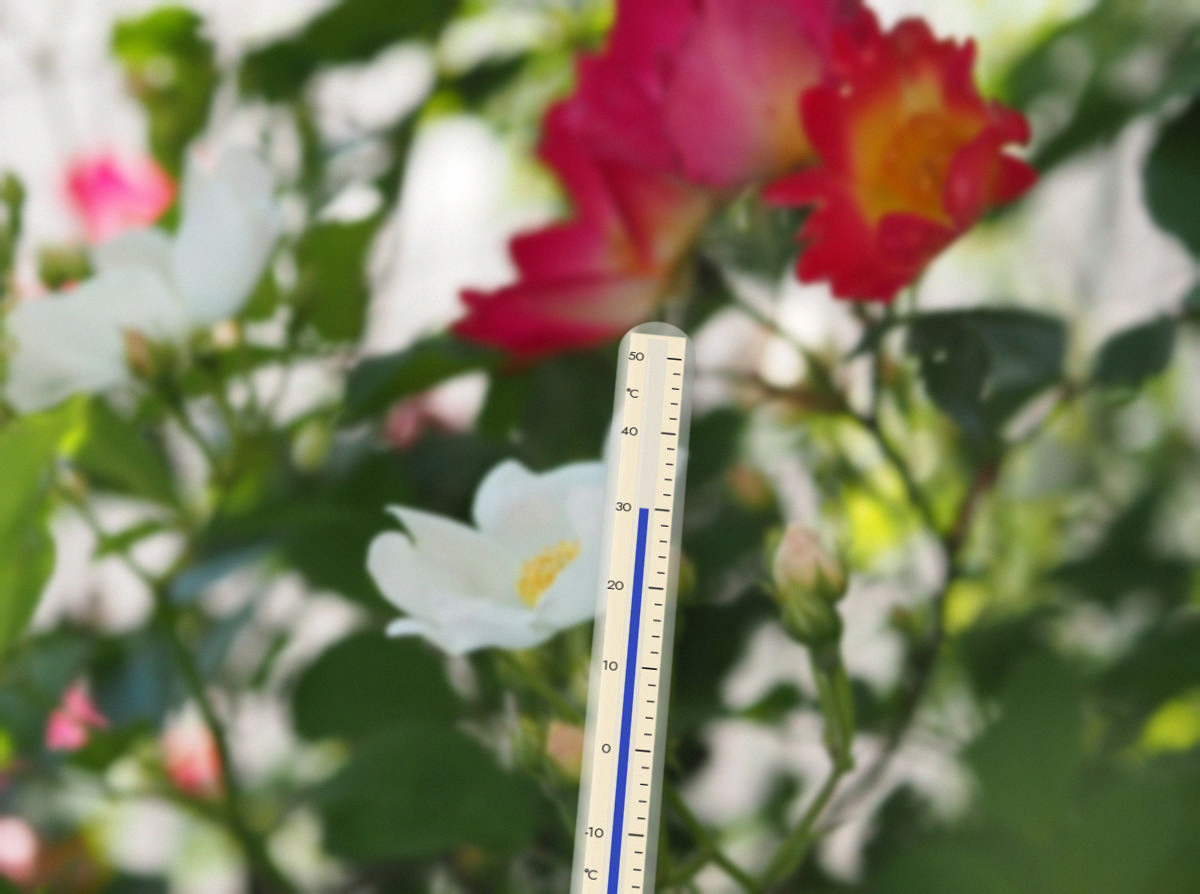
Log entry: 30; °C
